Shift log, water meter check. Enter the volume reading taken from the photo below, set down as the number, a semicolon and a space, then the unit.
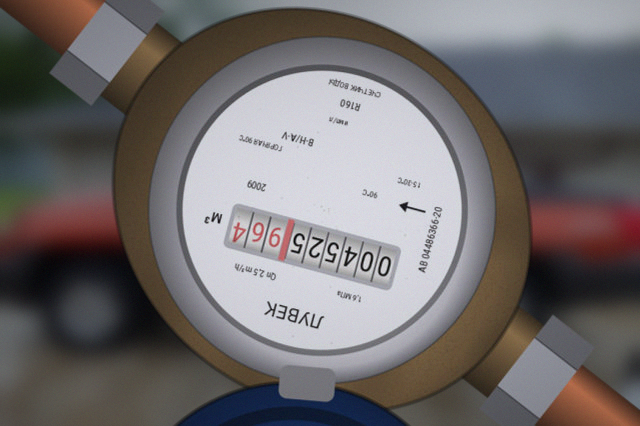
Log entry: 4525.964; m³
